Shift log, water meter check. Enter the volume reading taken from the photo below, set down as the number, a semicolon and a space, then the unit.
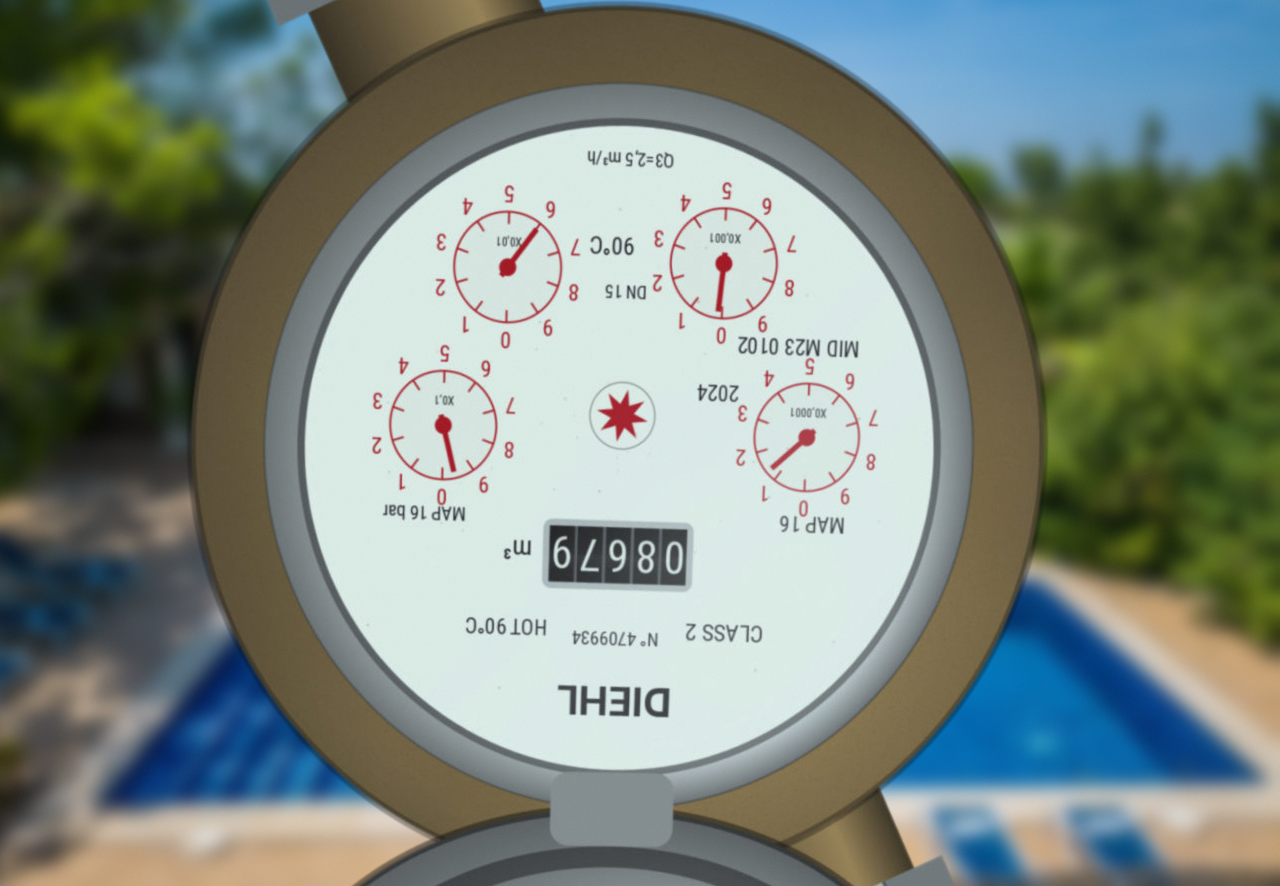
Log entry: 8678.9601; m³
